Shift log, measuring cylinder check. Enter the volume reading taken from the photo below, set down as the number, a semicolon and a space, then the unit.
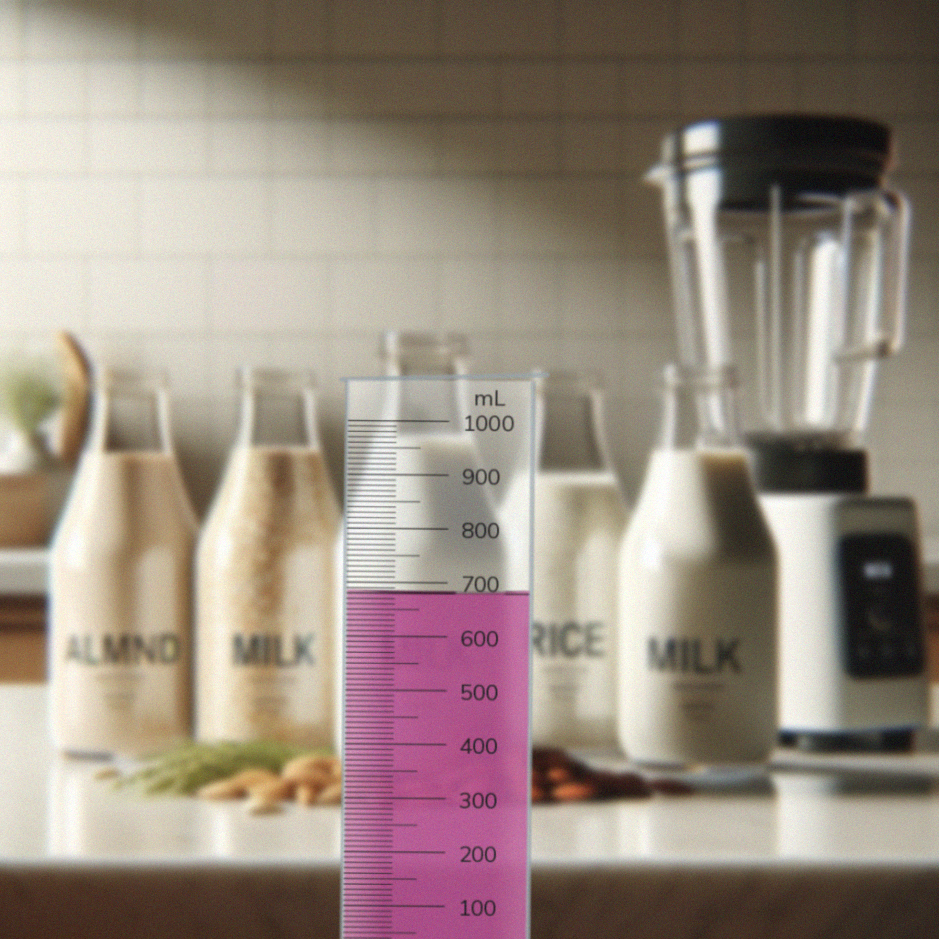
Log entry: 680; mL
